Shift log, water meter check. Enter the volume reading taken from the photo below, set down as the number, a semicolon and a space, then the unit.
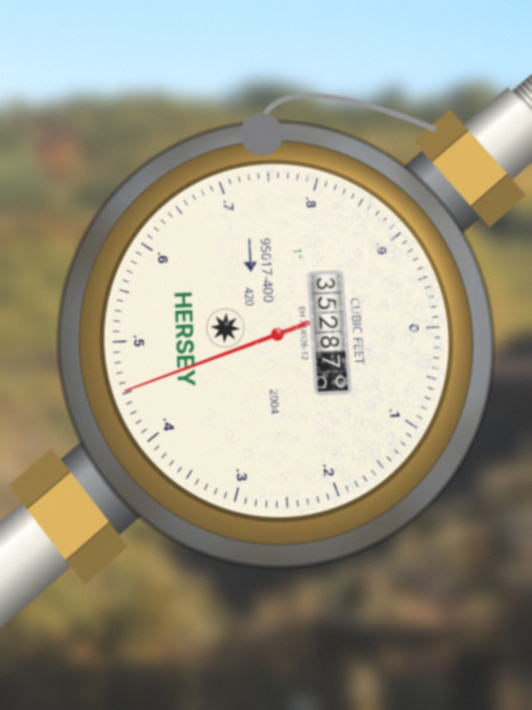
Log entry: 352878.45; ft³
